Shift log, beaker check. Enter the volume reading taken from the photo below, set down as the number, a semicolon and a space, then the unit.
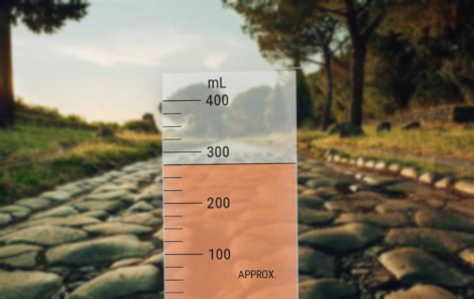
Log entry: 275; mL
